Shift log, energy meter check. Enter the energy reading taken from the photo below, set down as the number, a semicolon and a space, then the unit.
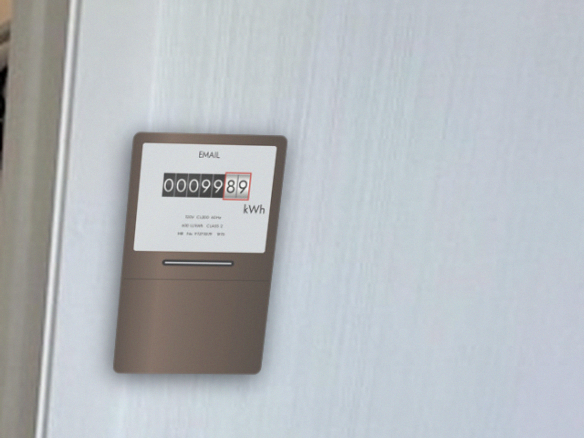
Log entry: 99.89; kWh
